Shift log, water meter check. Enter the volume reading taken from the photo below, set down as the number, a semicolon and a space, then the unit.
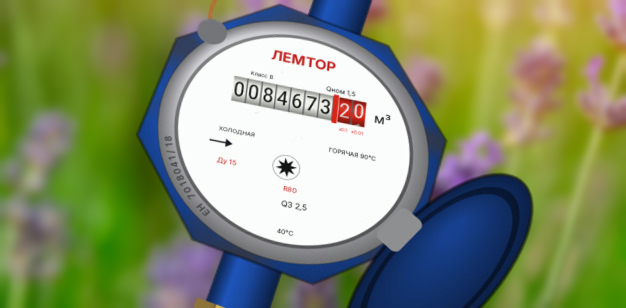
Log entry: 84673.20; m³
